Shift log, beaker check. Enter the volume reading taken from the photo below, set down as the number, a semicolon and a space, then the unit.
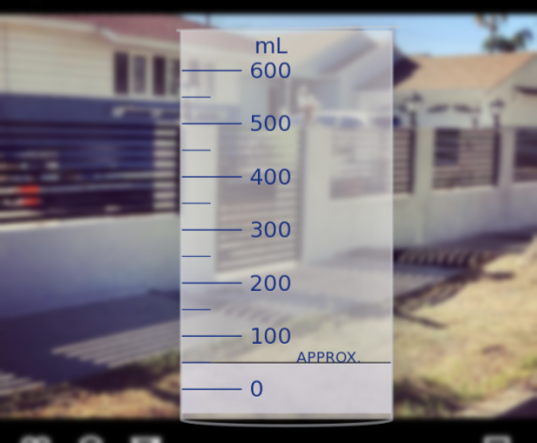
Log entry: 50; mL
